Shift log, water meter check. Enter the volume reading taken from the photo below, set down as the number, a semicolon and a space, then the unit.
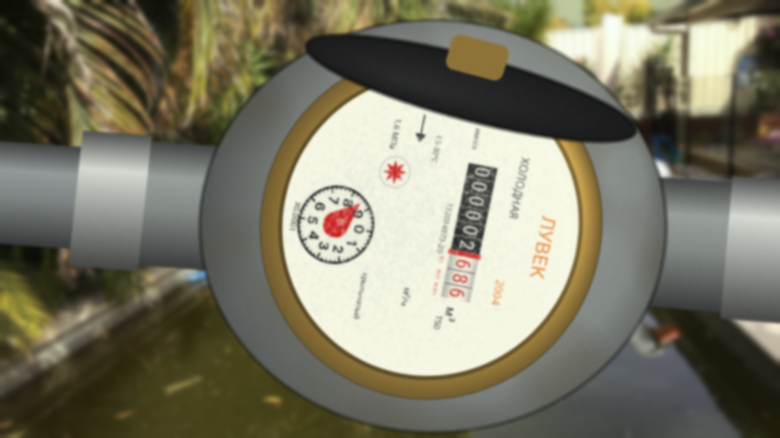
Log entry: 2.6868; m³
